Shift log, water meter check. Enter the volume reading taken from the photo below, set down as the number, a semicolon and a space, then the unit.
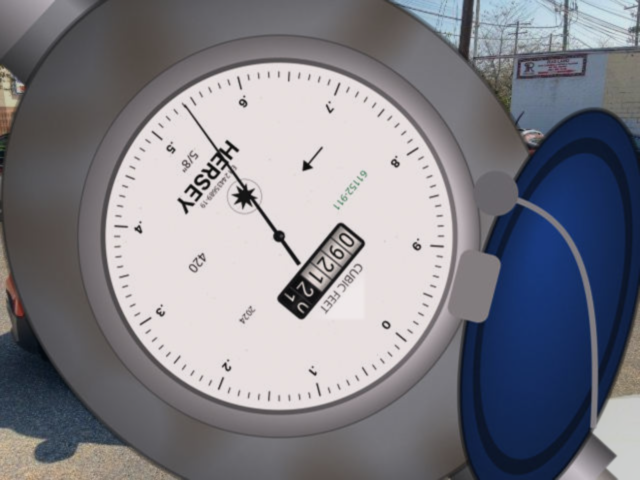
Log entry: 92120.54; ft³
